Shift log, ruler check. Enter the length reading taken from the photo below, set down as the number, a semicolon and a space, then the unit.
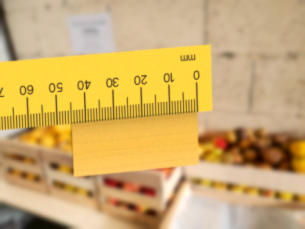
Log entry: 45; mm
